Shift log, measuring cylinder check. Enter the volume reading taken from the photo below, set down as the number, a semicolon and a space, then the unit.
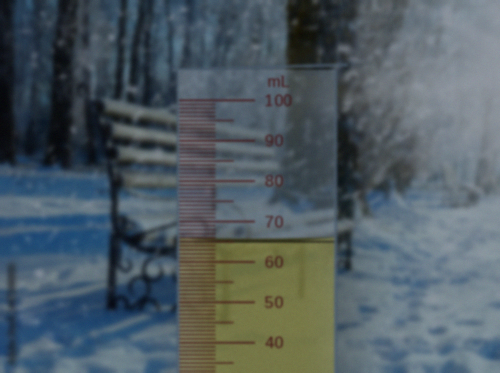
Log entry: 65; mL
